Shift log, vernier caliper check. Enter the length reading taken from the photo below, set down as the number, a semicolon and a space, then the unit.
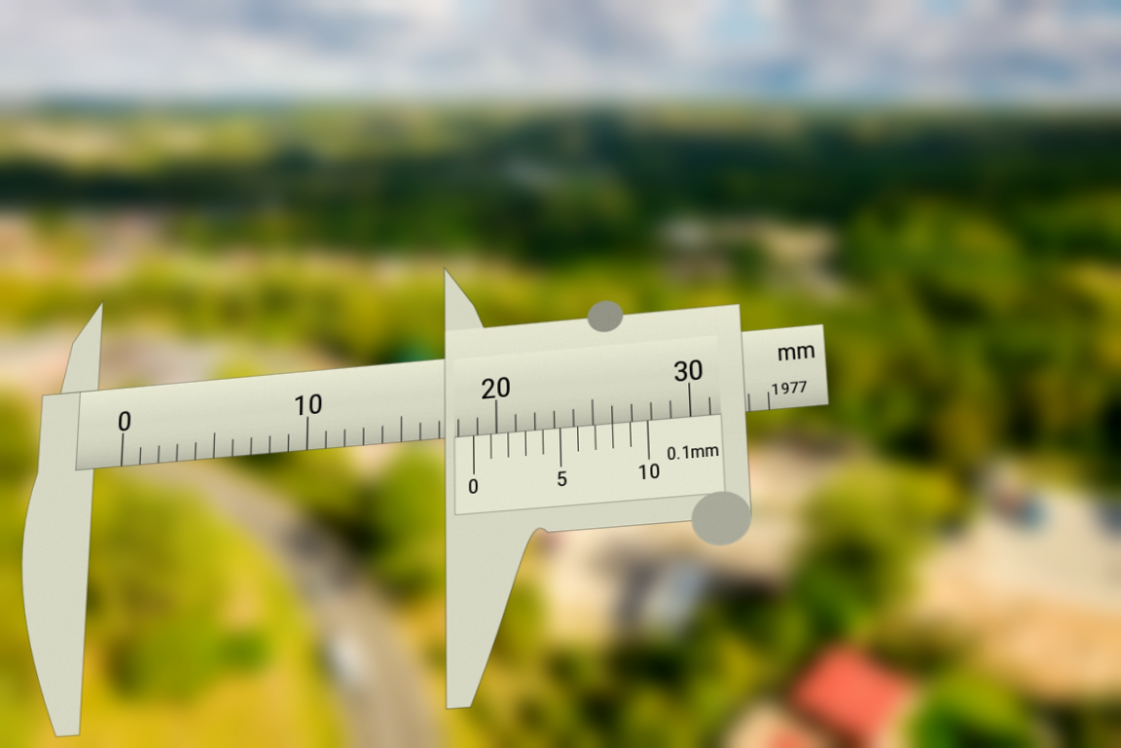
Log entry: 18.8; mm
